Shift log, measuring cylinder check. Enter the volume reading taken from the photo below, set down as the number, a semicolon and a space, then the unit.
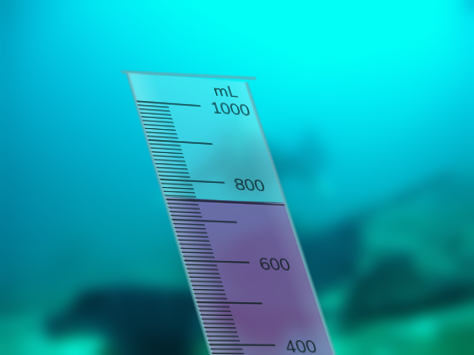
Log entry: 750; mL
